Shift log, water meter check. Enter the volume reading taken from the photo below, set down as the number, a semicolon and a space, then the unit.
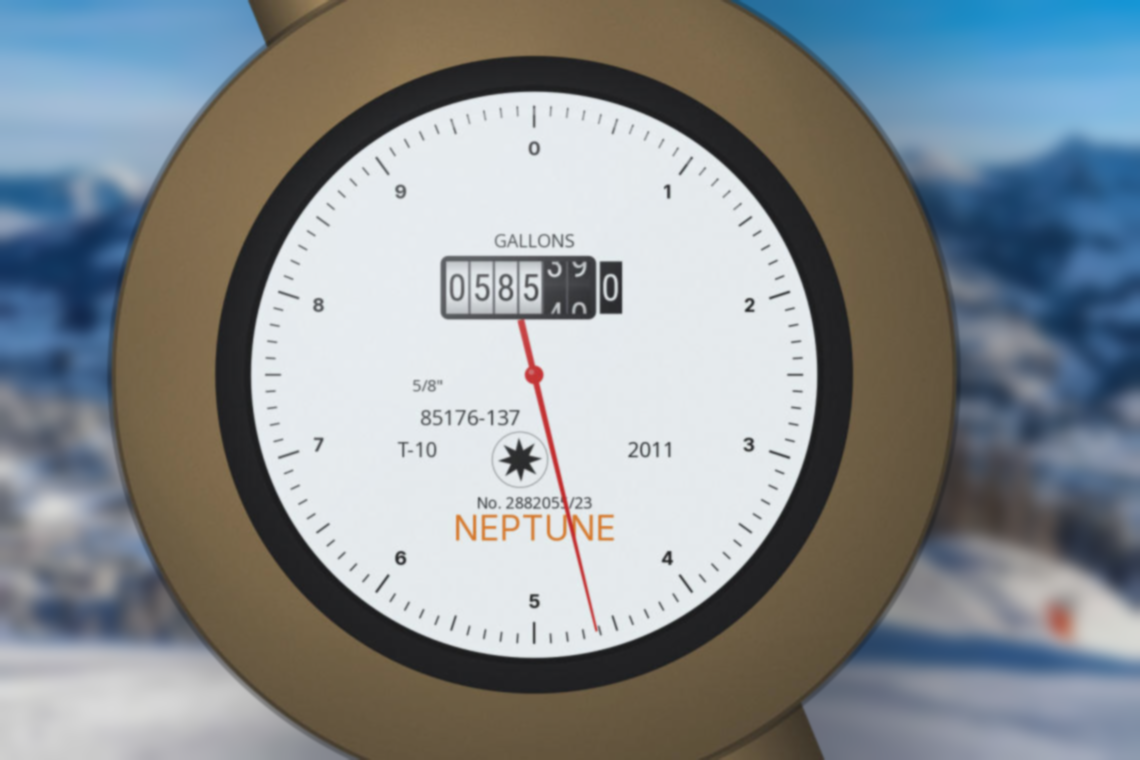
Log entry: 585394.6; gal
